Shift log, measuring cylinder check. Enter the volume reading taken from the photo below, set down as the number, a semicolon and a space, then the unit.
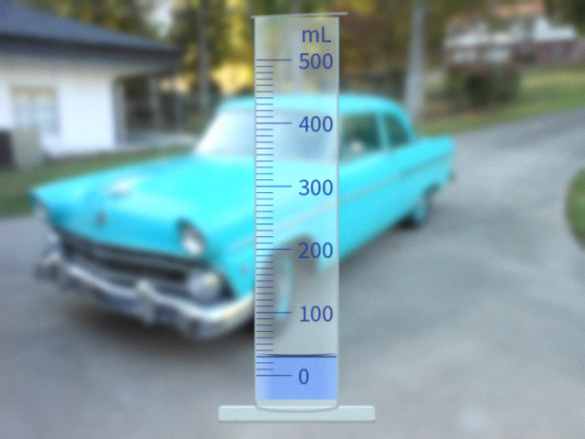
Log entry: 30; mL
